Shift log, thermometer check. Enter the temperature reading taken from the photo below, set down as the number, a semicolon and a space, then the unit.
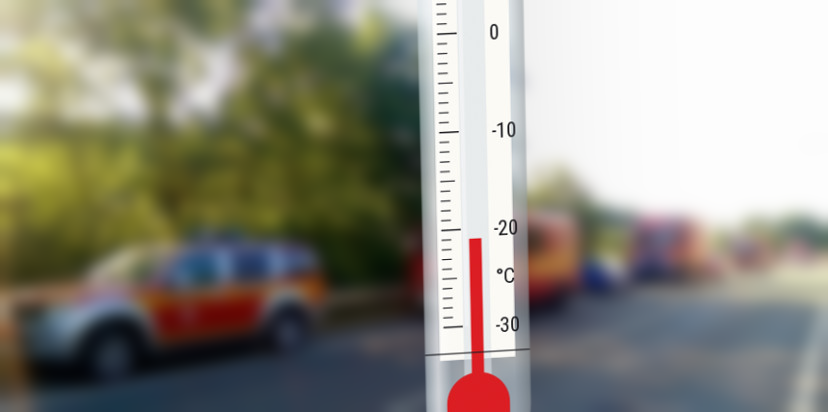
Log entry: -21; °C
